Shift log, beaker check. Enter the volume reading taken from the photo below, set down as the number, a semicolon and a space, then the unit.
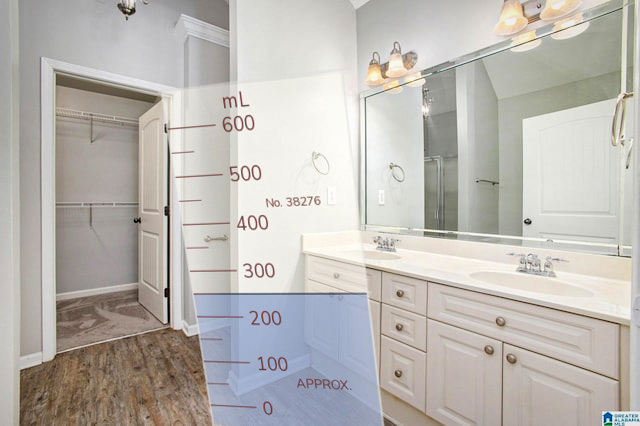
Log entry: 250; mL
